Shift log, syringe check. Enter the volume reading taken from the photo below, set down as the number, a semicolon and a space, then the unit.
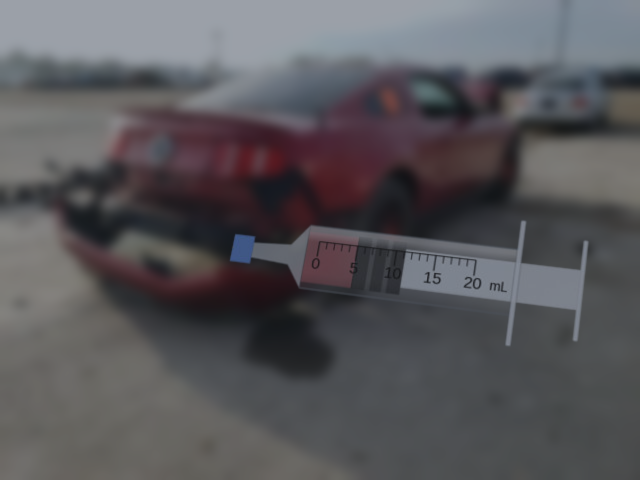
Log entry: 5; mL
